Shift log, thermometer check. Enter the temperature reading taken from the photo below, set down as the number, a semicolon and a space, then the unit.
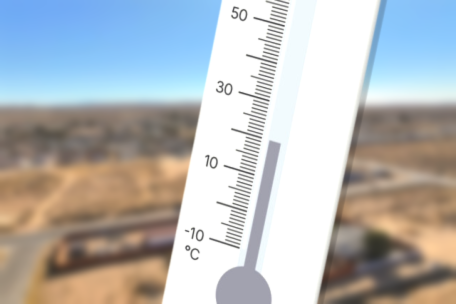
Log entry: 20; °C
